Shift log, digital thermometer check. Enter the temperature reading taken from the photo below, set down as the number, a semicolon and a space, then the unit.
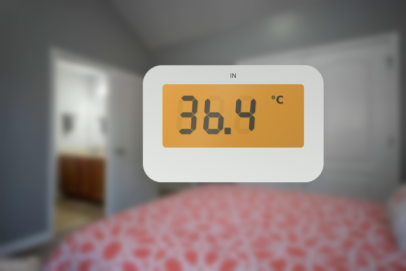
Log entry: 36.4; °C
